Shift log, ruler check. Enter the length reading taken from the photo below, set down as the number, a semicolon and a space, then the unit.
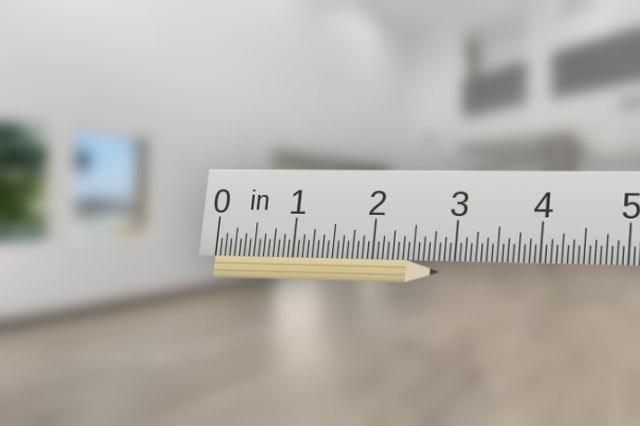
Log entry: 2.8125; in
